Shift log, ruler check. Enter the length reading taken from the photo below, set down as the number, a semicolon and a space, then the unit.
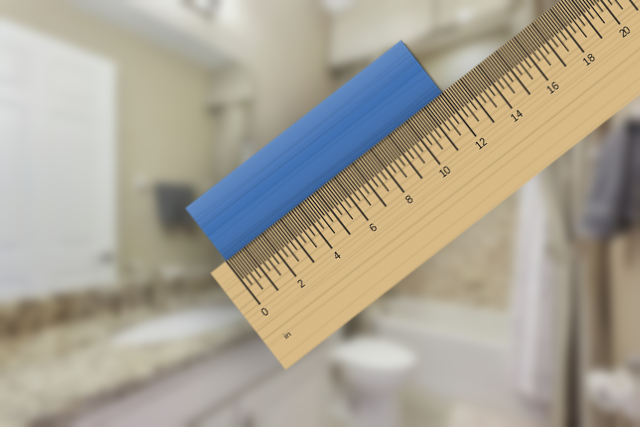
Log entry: 12; in
